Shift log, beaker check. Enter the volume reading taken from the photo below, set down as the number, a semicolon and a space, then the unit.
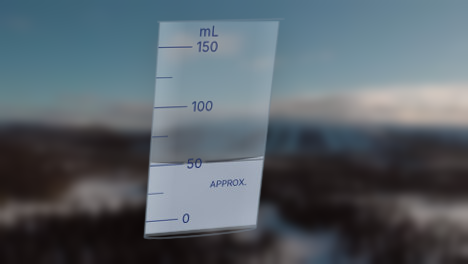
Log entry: 50; mL
